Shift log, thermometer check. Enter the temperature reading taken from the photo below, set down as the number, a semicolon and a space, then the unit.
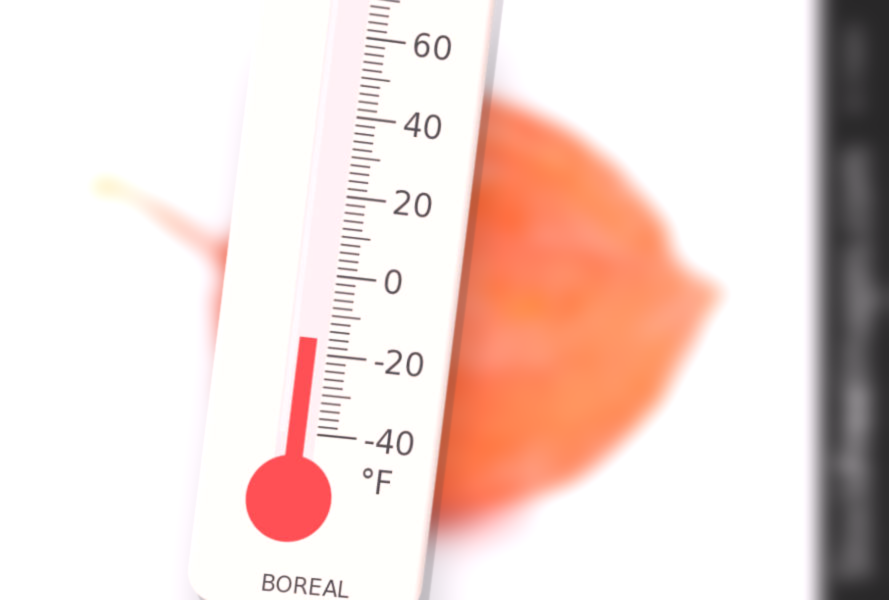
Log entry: -16; °F
